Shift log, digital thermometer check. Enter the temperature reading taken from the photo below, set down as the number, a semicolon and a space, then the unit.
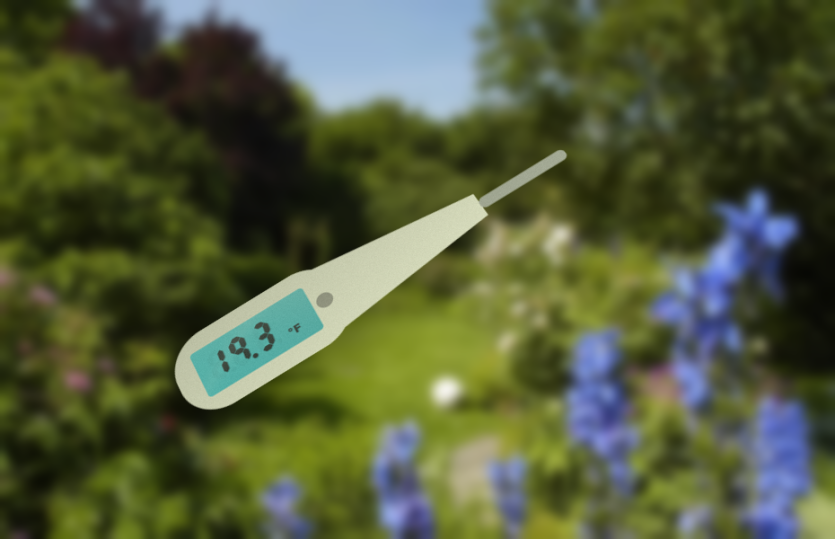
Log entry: 19.3; °F
